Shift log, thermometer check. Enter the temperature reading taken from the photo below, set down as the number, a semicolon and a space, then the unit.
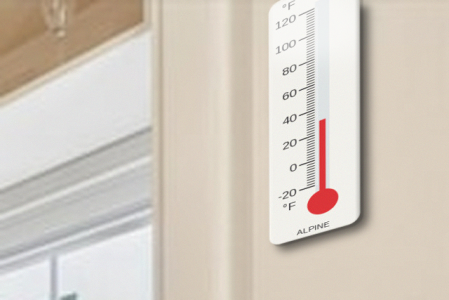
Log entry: 30; °F
